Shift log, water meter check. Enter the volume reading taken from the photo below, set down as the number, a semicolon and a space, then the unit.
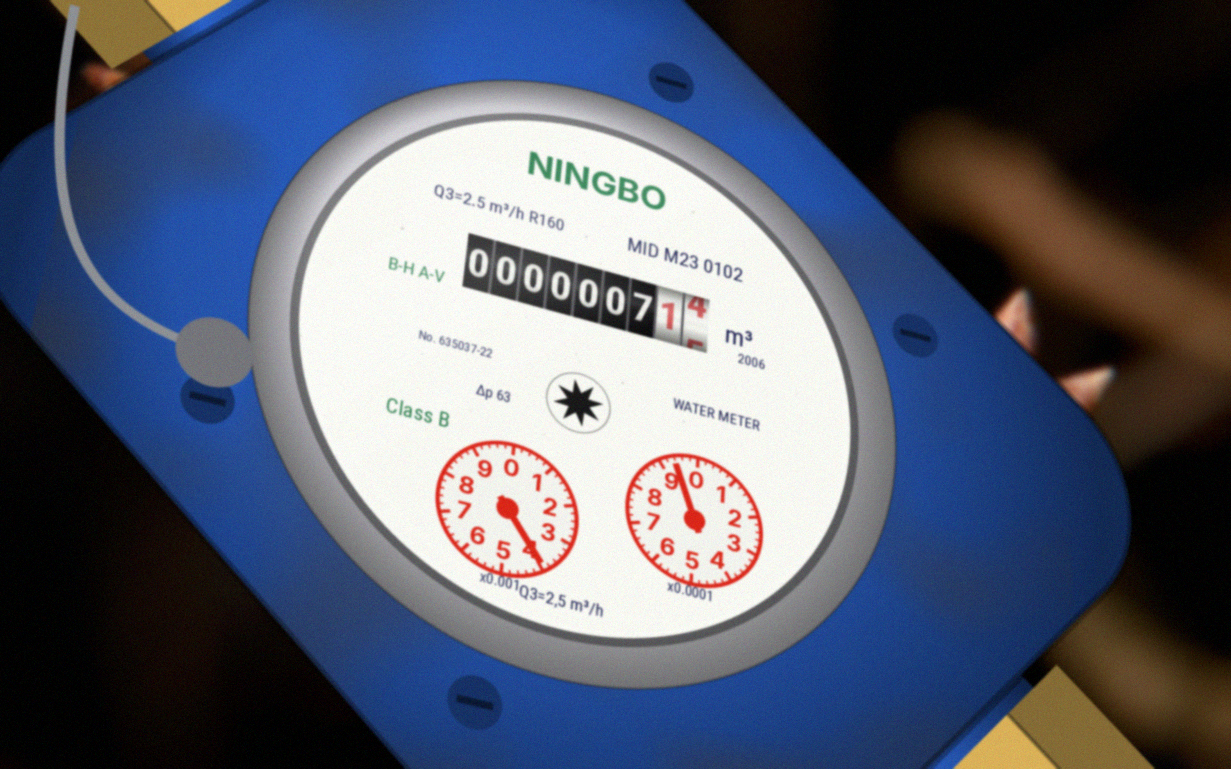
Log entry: 7.1439; m³
